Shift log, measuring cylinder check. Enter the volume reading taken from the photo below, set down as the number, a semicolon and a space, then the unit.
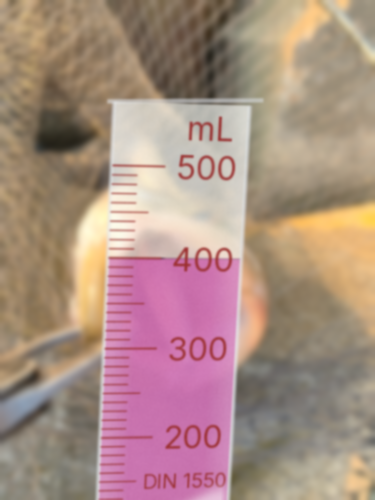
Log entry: 400; mL
